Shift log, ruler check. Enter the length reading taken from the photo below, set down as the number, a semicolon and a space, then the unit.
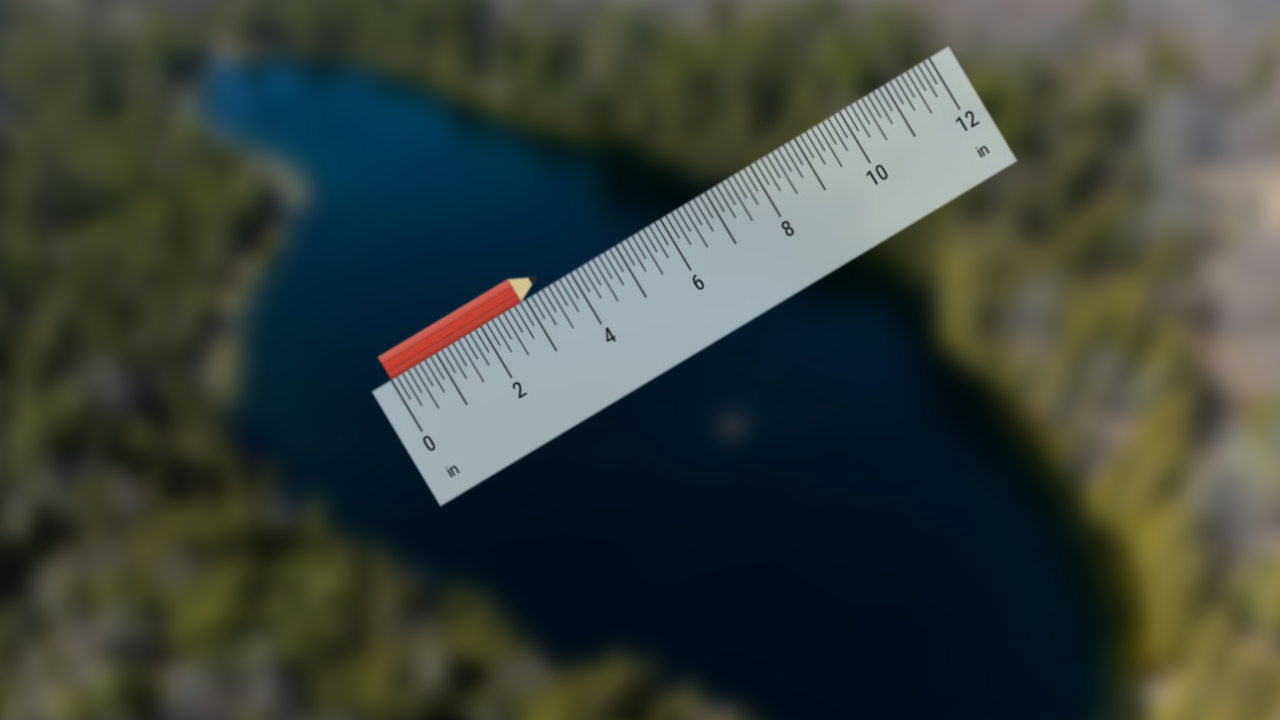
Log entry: 3.375; in
